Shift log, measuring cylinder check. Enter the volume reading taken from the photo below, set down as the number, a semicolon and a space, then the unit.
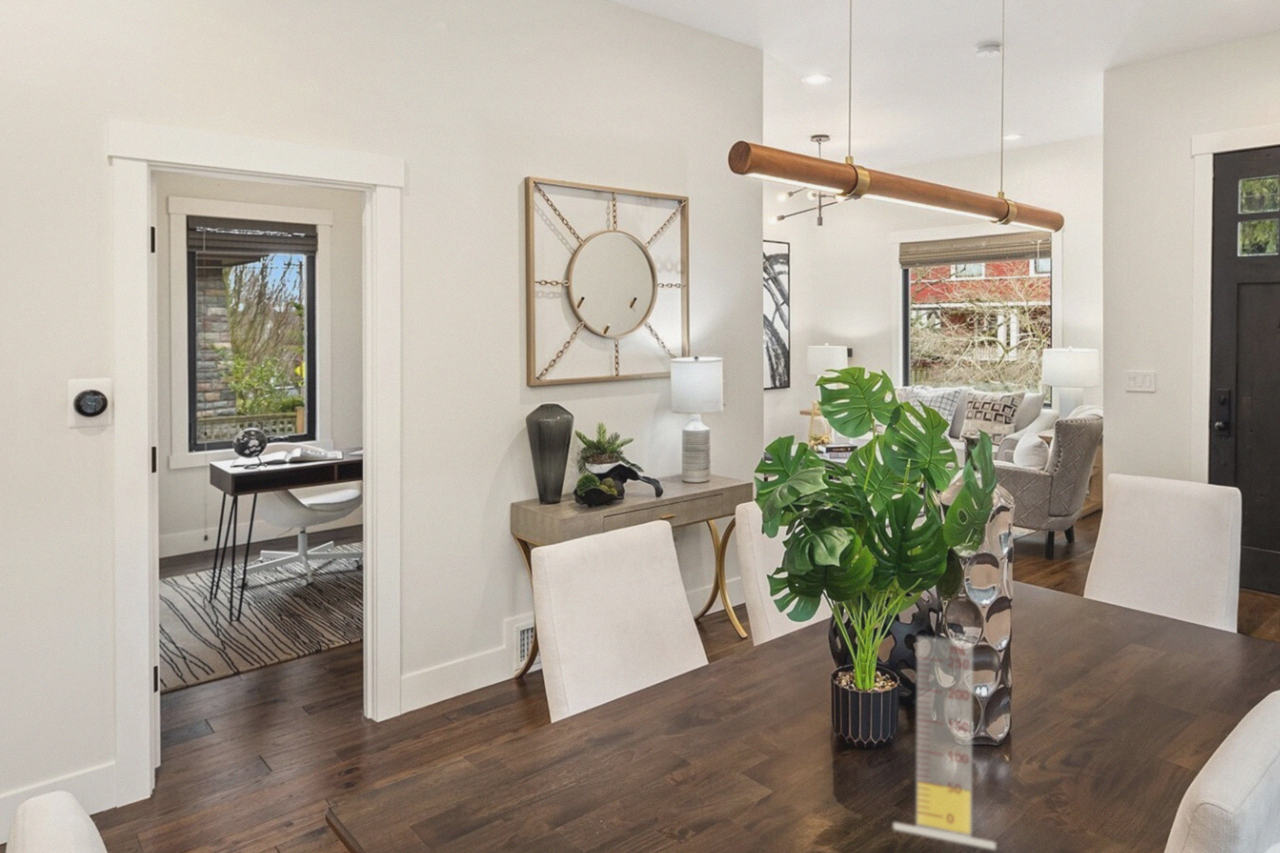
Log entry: 50; mL
